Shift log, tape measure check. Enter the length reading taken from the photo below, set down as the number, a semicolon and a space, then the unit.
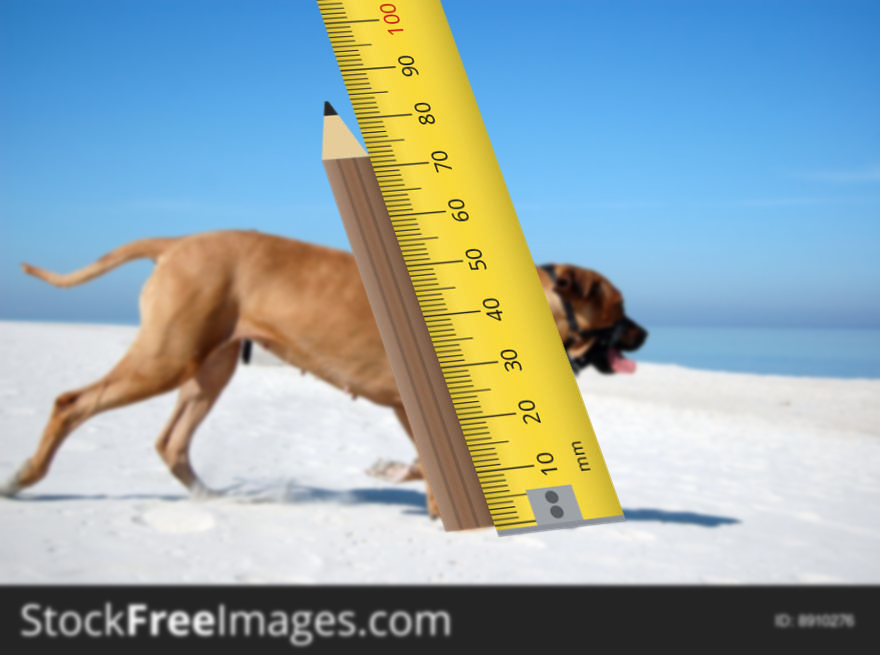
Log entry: 84; mm
